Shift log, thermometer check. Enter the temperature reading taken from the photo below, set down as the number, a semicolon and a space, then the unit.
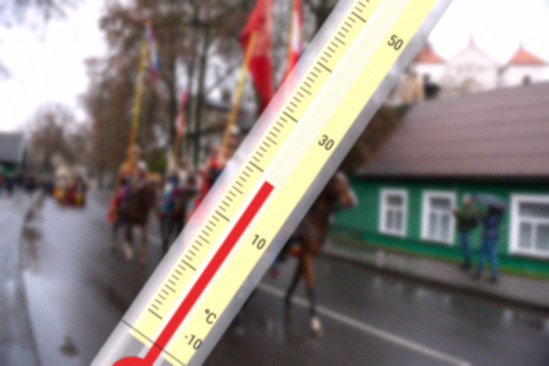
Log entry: 19; °C
